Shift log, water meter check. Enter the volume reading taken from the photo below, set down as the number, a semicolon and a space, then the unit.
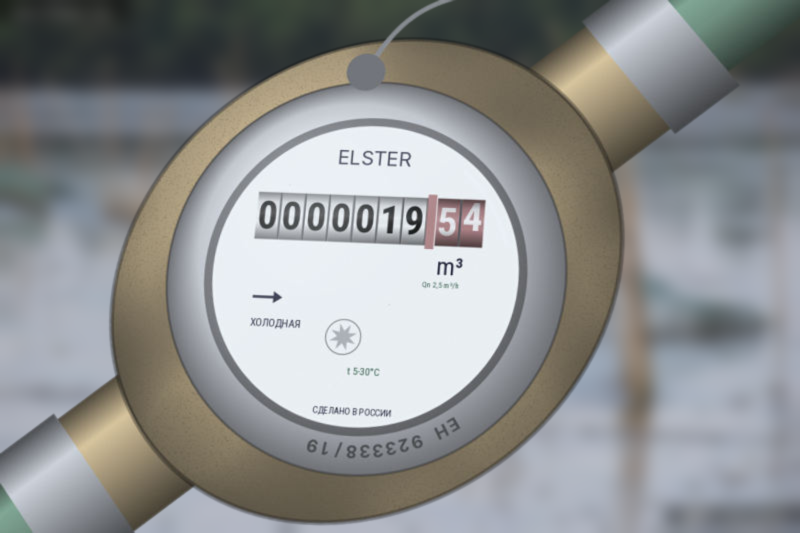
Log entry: 19.54; m³
